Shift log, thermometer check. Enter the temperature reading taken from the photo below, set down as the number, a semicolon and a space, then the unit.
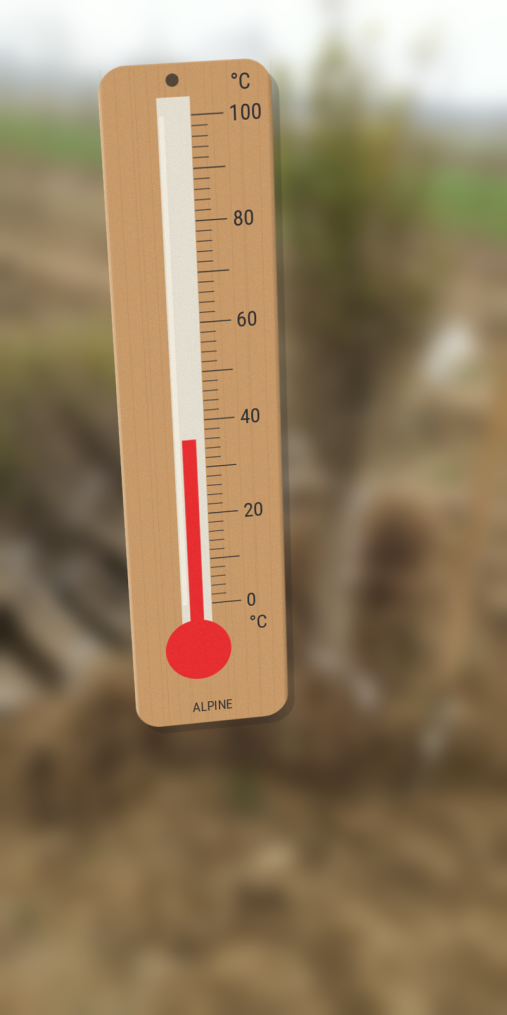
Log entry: 36; °C
